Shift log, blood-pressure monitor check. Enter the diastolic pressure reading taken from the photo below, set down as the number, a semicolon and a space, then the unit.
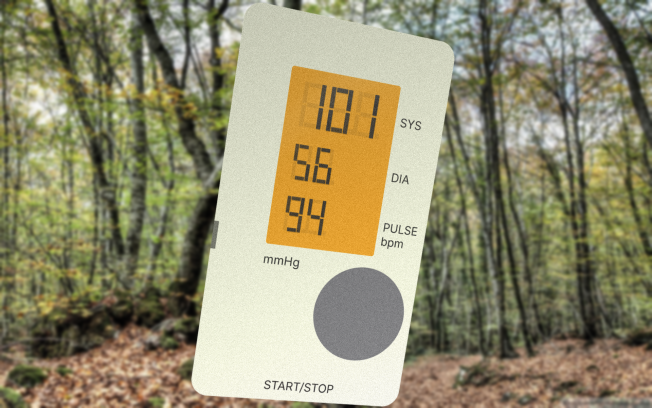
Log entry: 56; mmHg
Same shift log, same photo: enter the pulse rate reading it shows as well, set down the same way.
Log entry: 94; bpm
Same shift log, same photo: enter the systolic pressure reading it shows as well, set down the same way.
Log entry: 101; mmHg
